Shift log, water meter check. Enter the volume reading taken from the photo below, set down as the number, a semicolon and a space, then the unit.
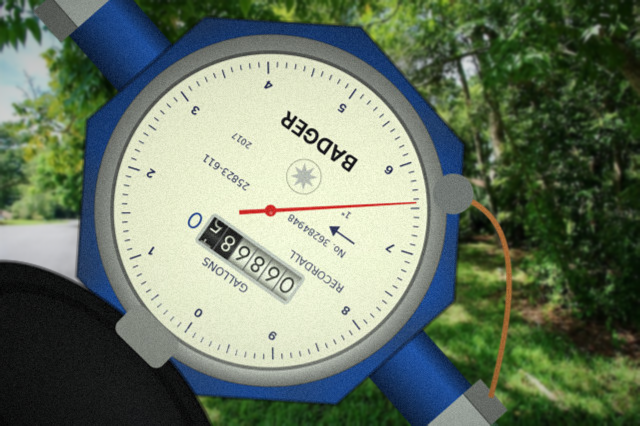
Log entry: 686846.4; gal
